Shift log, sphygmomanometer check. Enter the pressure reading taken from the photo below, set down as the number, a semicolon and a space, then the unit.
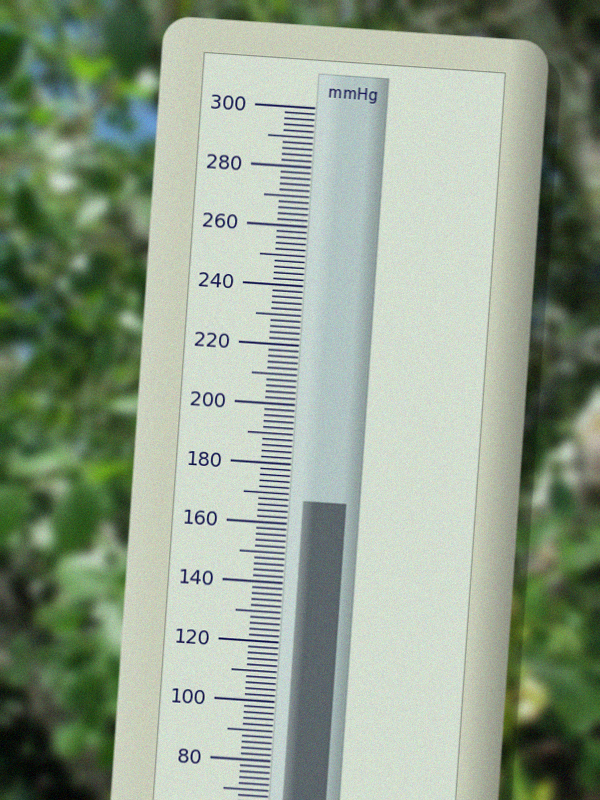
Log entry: 168; mmHg
